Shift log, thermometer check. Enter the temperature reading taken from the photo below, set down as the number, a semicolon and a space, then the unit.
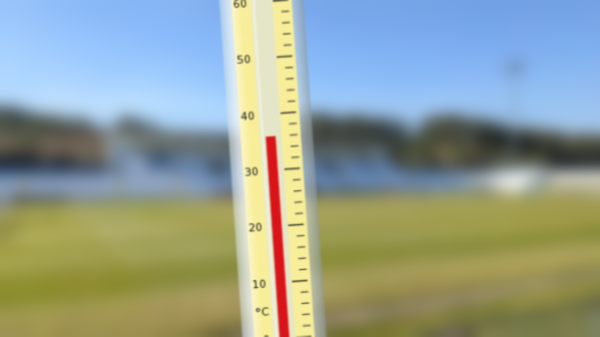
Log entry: 36; °C
